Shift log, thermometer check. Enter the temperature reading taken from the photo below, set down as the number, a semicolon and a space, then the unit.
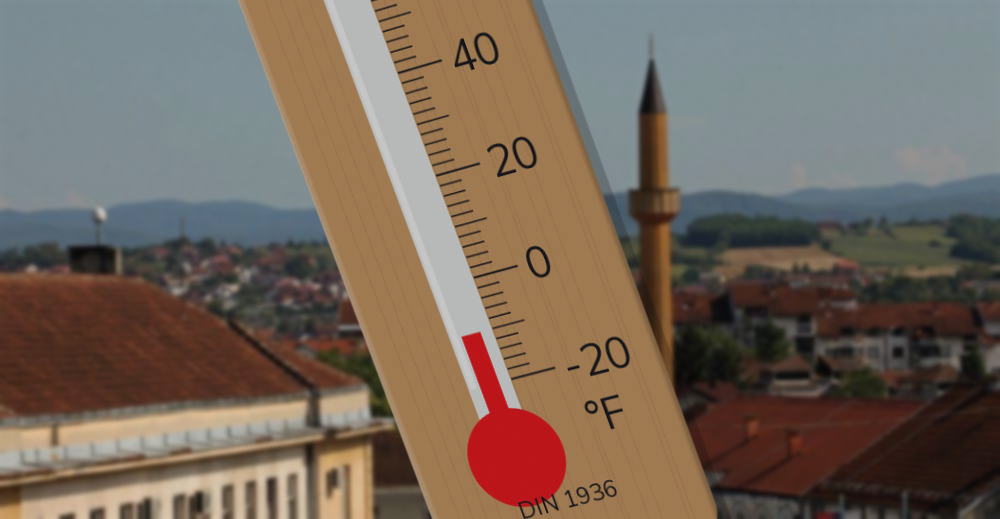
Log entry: -10; °F
